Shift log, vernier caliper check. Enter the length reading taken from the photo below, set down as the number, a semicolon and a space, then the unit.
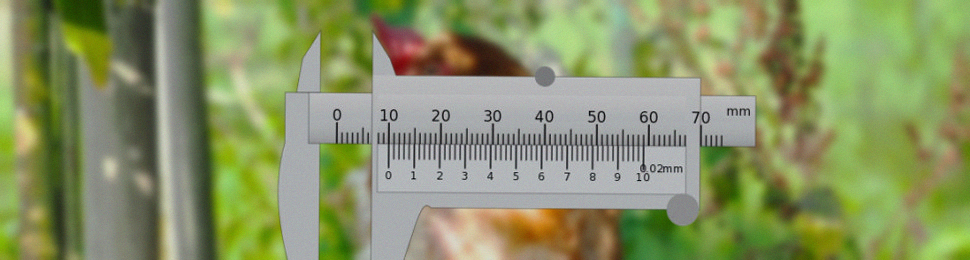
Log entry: 10.0; mm
